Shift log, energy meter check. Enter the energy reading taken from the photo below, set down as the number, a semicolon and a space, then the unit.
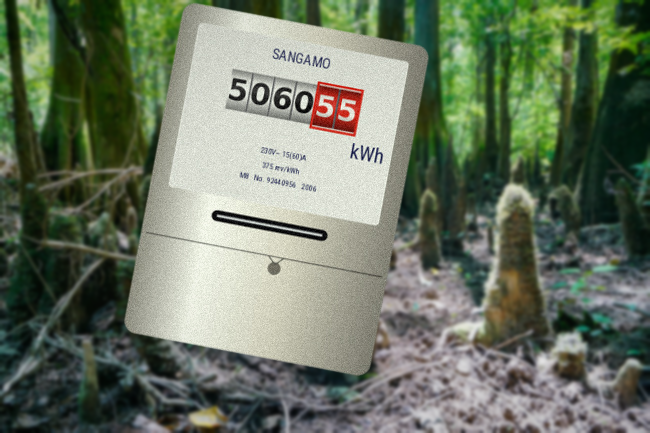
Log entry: 5060.55; kWh
